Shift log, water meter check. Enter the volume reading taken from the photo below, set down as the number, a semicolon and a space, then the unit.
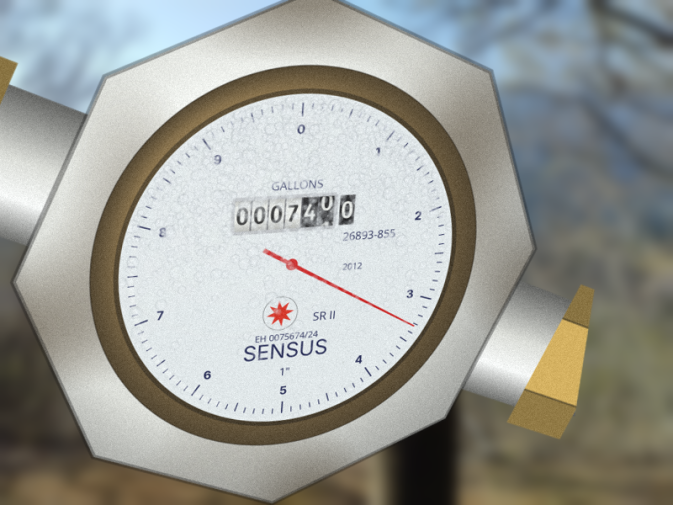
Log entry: 7403.3; gal
